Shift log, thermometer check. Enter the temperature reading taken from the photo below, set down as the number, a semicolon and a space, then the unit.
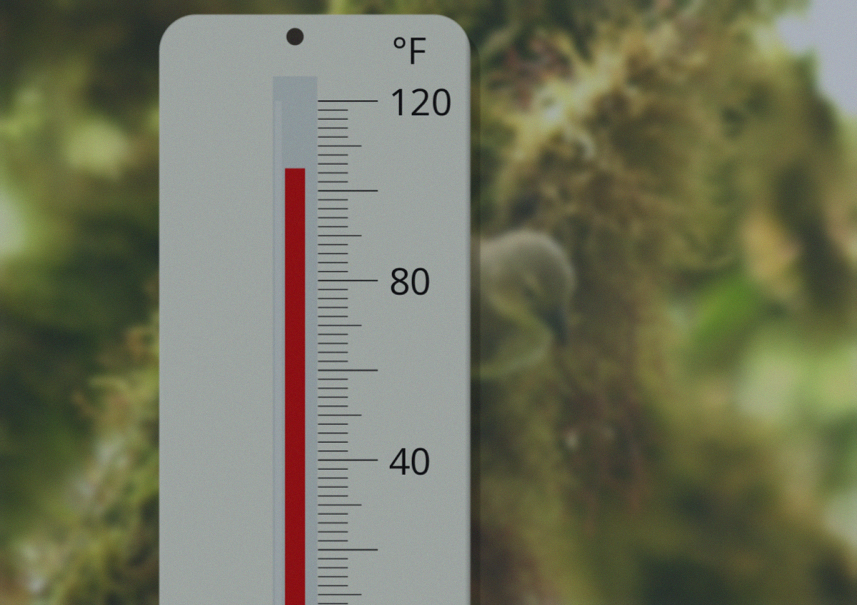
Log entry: 105; °F
